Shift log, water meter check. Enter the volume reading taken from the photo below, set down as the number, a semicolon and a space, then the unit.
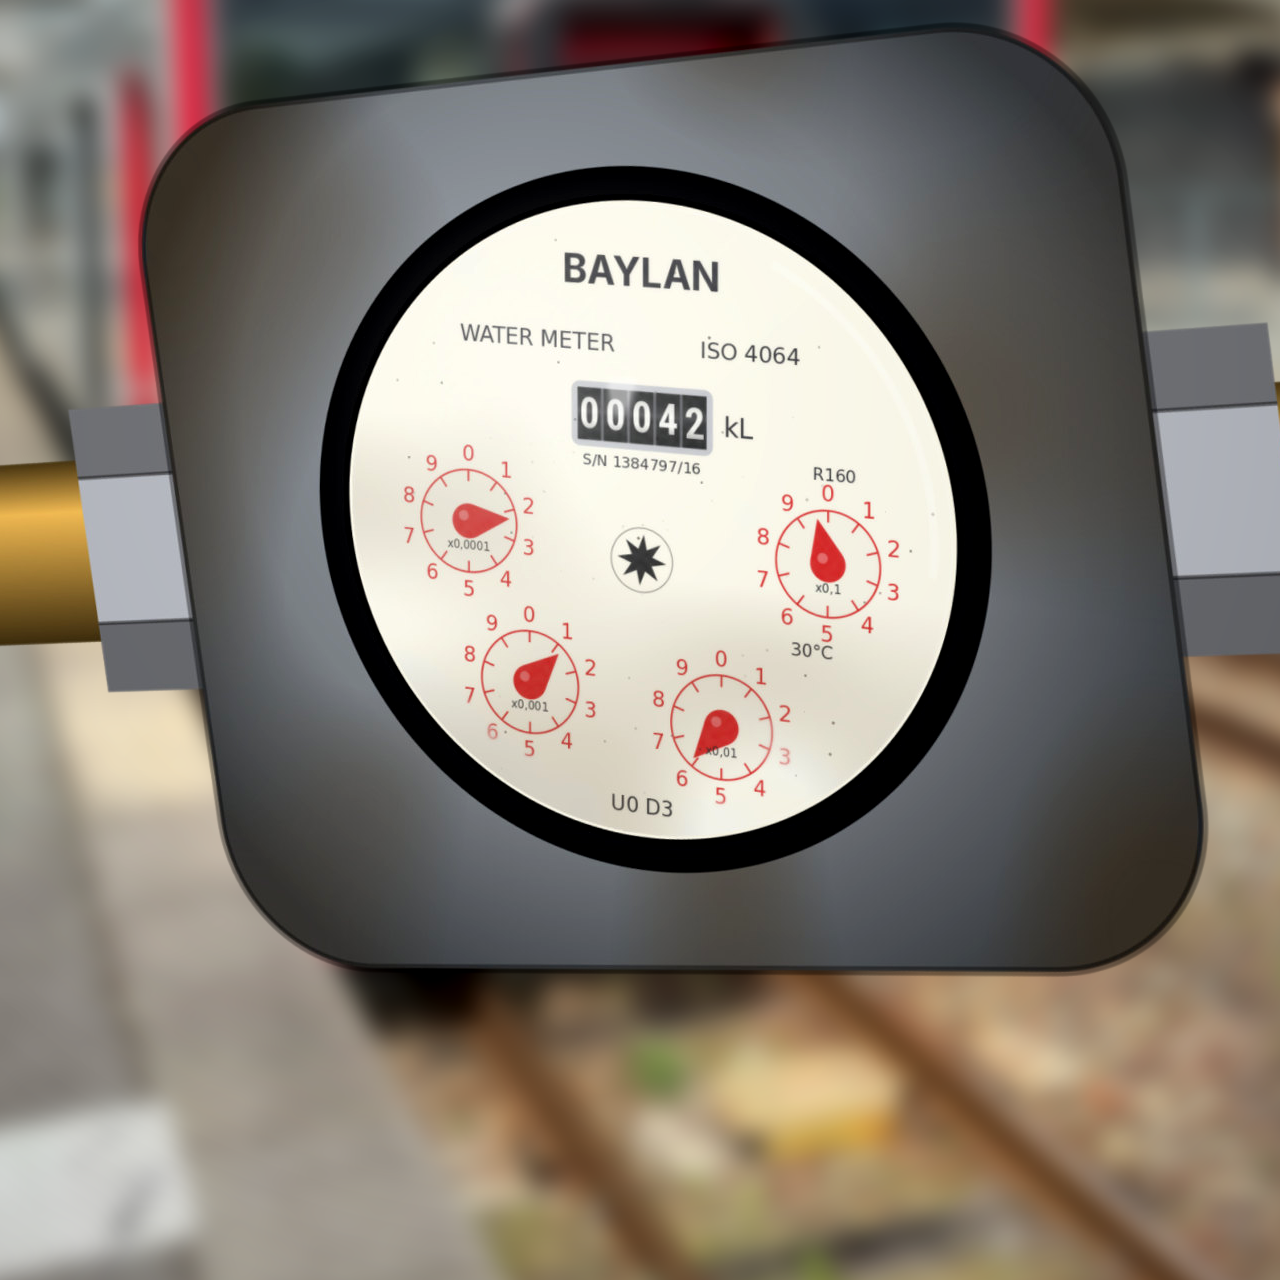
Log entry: 41.9612; kL
